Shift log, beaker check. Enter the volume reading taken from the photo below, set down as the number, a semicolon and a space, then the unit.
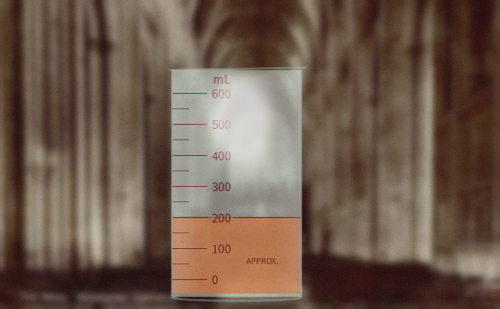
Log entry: 200; mL
